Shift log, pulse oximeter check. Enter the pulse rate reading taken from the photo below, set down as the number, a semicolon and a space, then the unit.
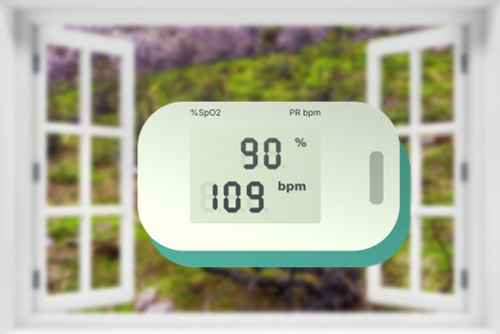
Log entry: 109; bpm
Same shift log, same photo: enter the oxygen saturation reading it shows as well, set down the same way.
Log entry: 90; %
